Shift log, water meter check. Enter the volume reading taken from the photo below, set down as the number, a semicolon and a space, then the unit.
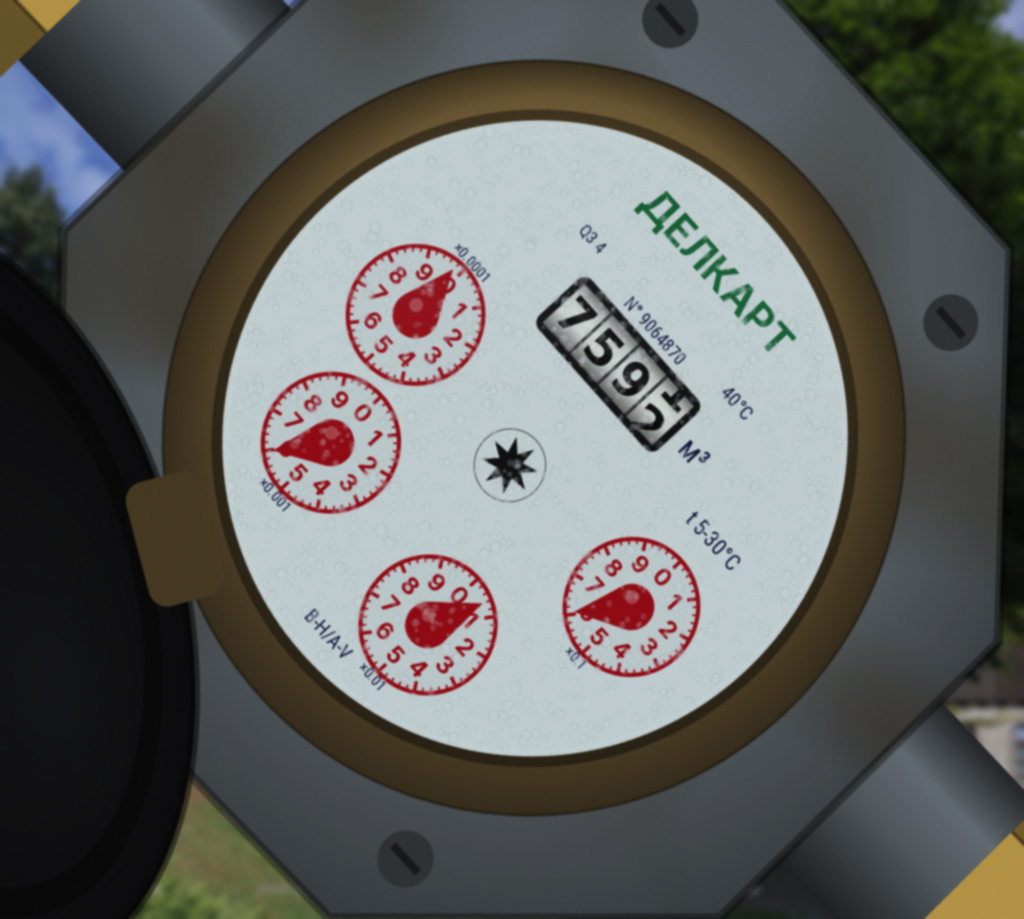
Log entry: 7591.6059; m³
